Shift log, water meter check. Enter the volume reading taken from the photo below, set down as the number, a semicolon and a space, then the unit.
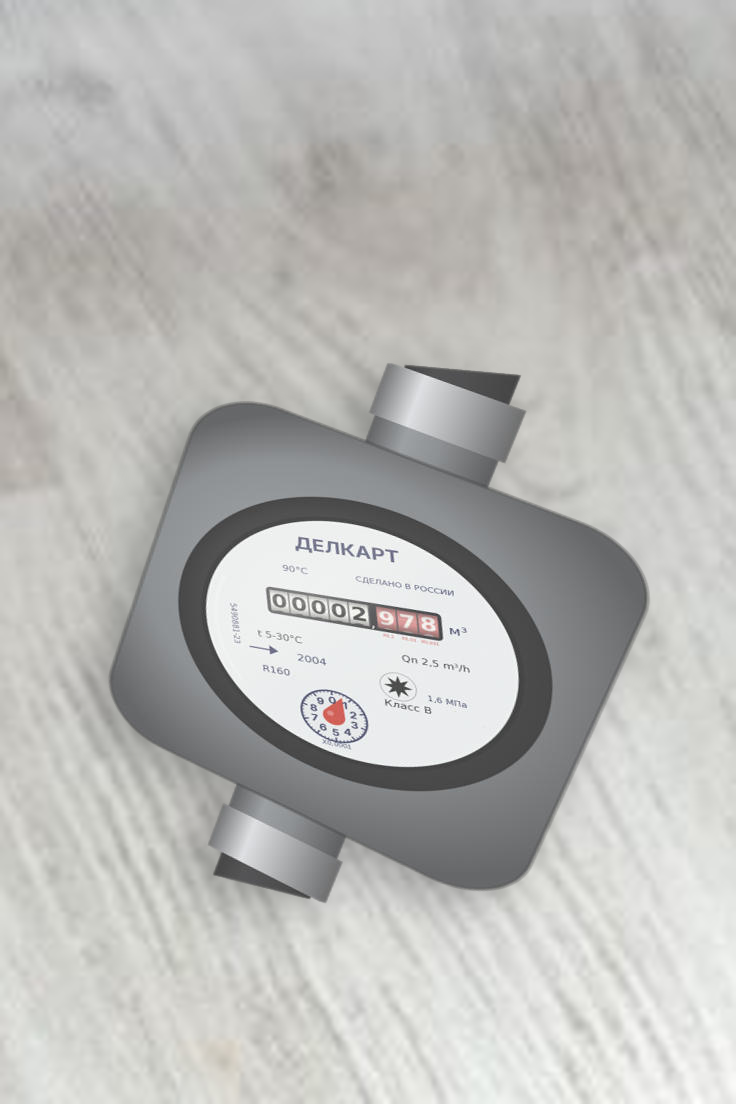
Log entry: 2.9780; m³
